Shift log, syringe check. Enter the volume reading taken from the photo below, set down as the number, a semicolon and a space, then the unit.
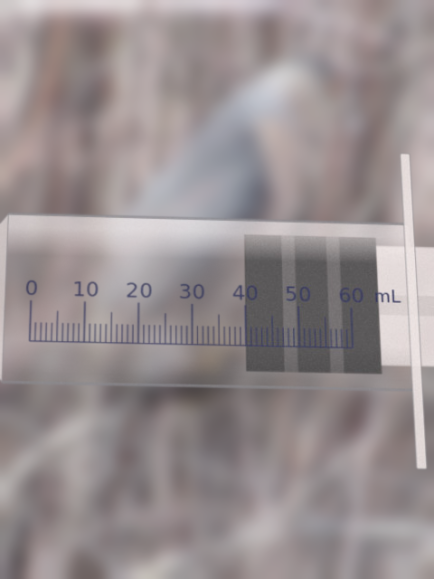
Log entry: 40; mL
